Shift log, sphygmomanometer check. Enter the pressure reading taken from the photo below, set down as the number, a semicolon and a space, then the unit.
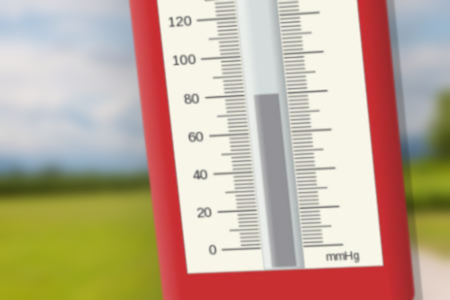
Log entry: 80; mmHg
